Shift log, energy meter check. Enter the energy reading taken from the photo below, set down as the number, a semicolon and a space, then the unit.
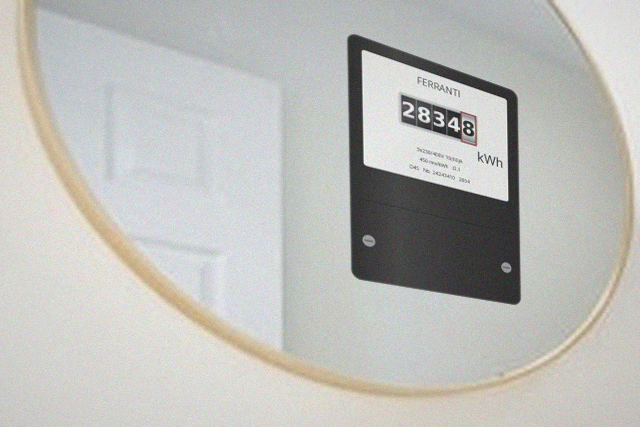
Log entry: 2834.8; kWh
